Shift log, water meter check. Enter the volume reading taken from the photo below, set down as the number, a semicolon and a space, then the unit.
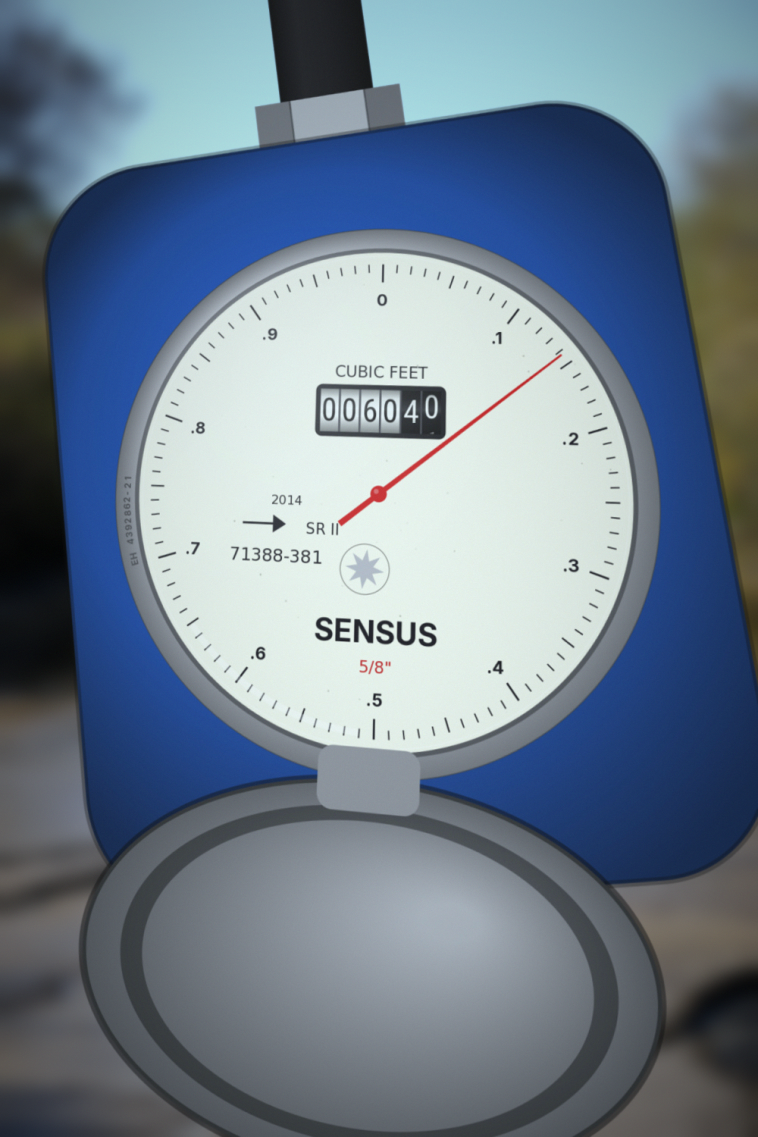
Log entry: 6040.14; ft³
